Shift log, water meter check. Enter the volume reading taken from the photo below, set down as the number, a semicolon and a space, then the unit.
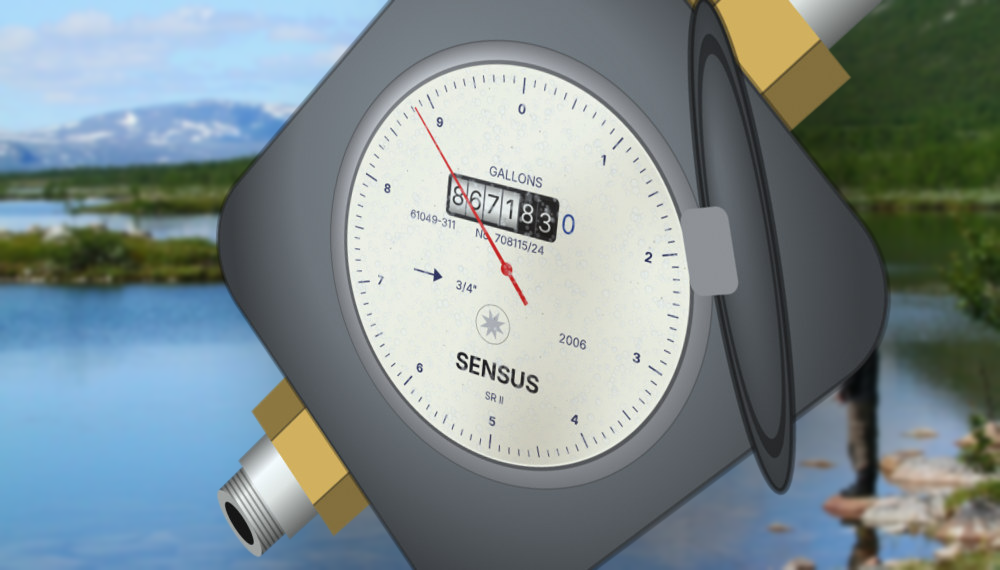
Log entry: 8671828.8; gal
